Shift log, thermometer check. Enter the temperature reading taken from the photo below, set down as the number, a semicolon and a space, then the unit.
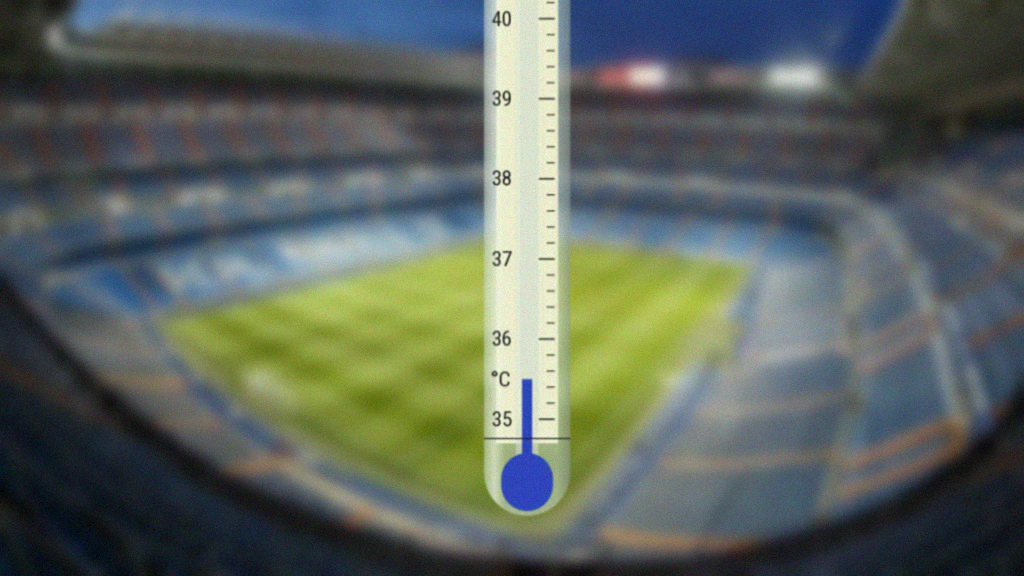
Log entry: 35.5; °C
